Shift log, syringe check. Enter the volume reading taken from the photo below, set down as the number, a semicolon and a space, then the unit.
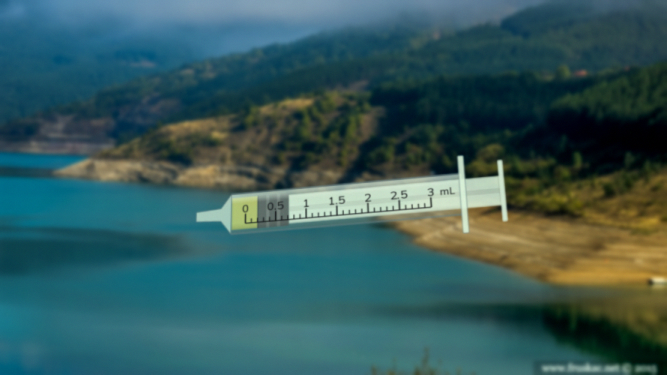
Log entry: 0.2; mL
